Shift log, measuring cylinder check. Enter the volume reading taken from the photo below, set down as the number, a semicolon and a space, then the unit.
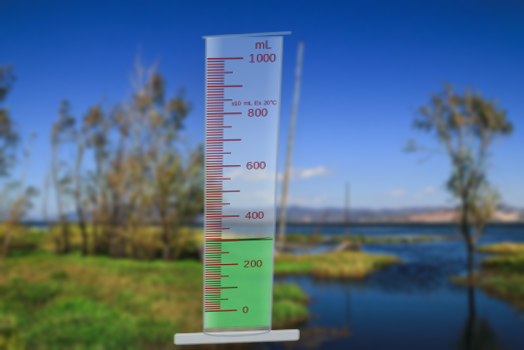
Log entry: 300; mL
